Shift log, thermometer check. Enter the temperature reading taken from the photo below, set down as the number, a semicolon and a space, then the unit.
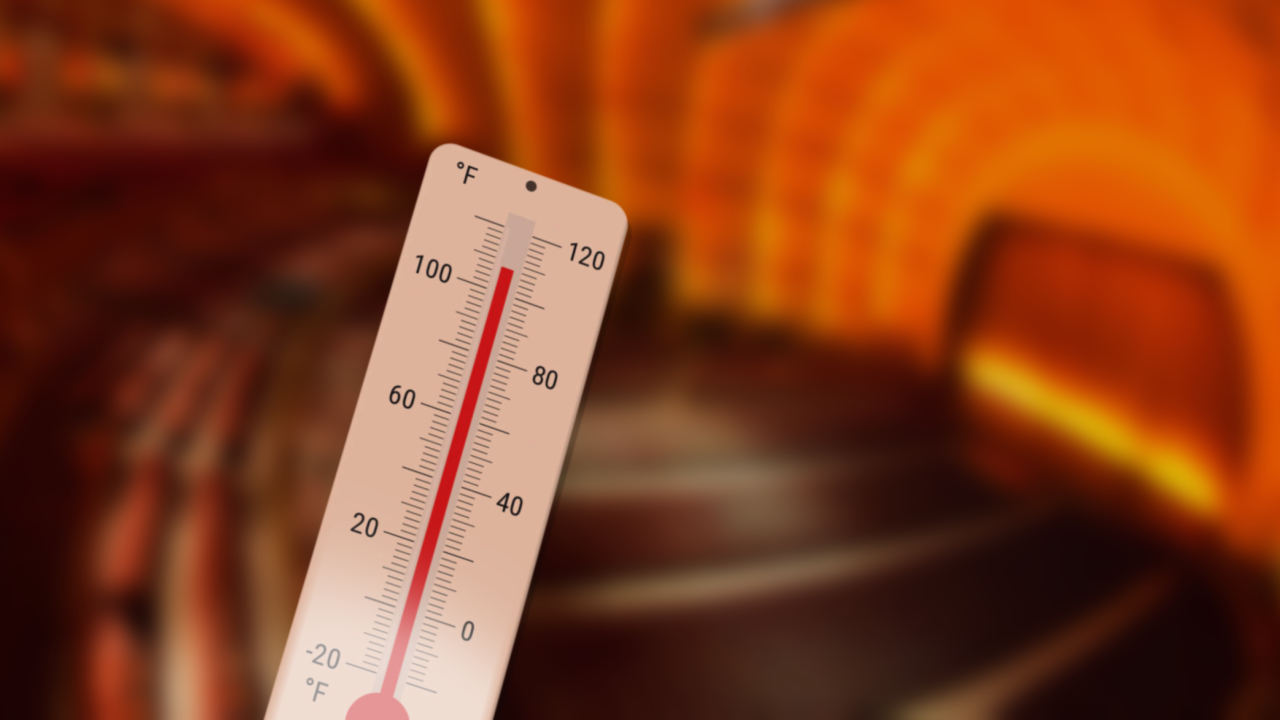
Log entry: 108; °F
